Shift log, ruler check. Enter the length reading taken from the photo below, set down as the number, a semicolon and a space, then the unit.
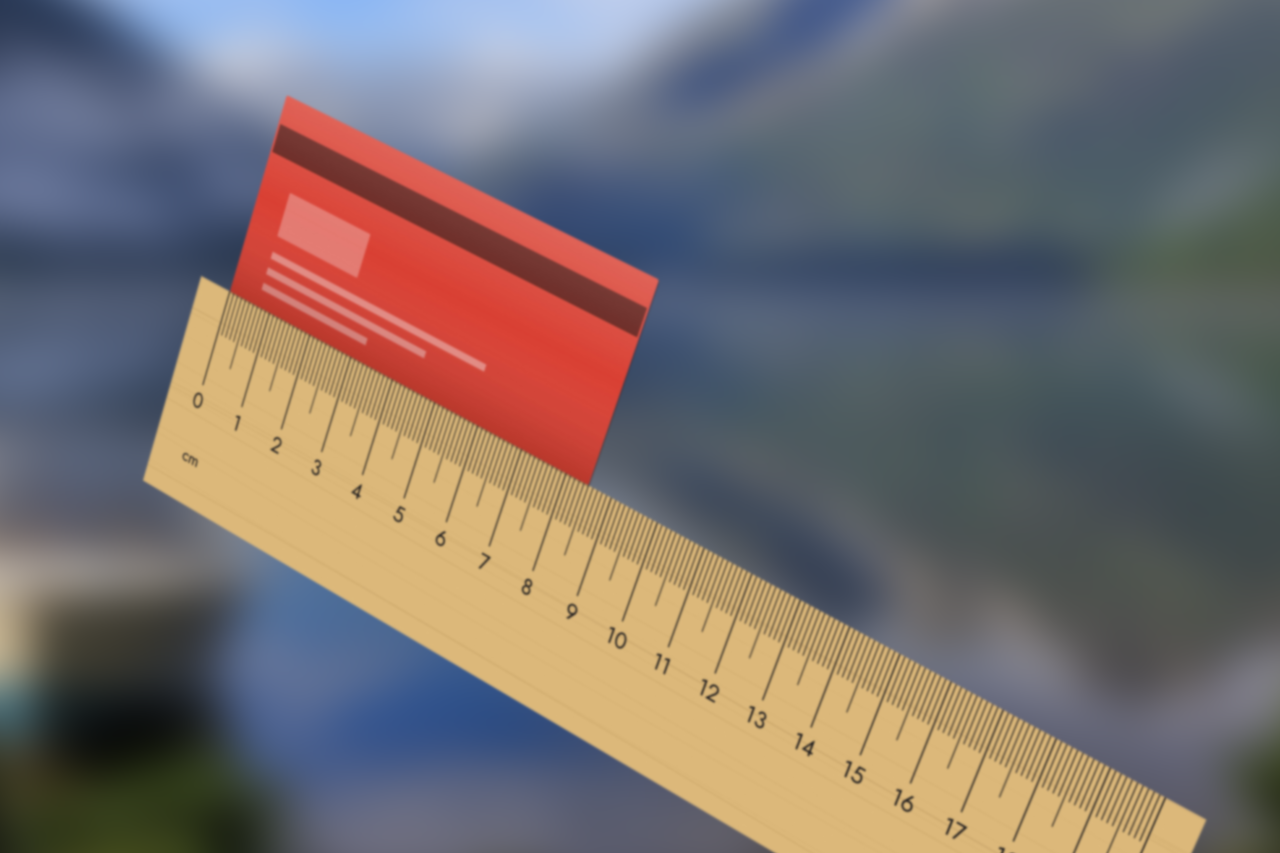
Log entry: 8.5; cm
